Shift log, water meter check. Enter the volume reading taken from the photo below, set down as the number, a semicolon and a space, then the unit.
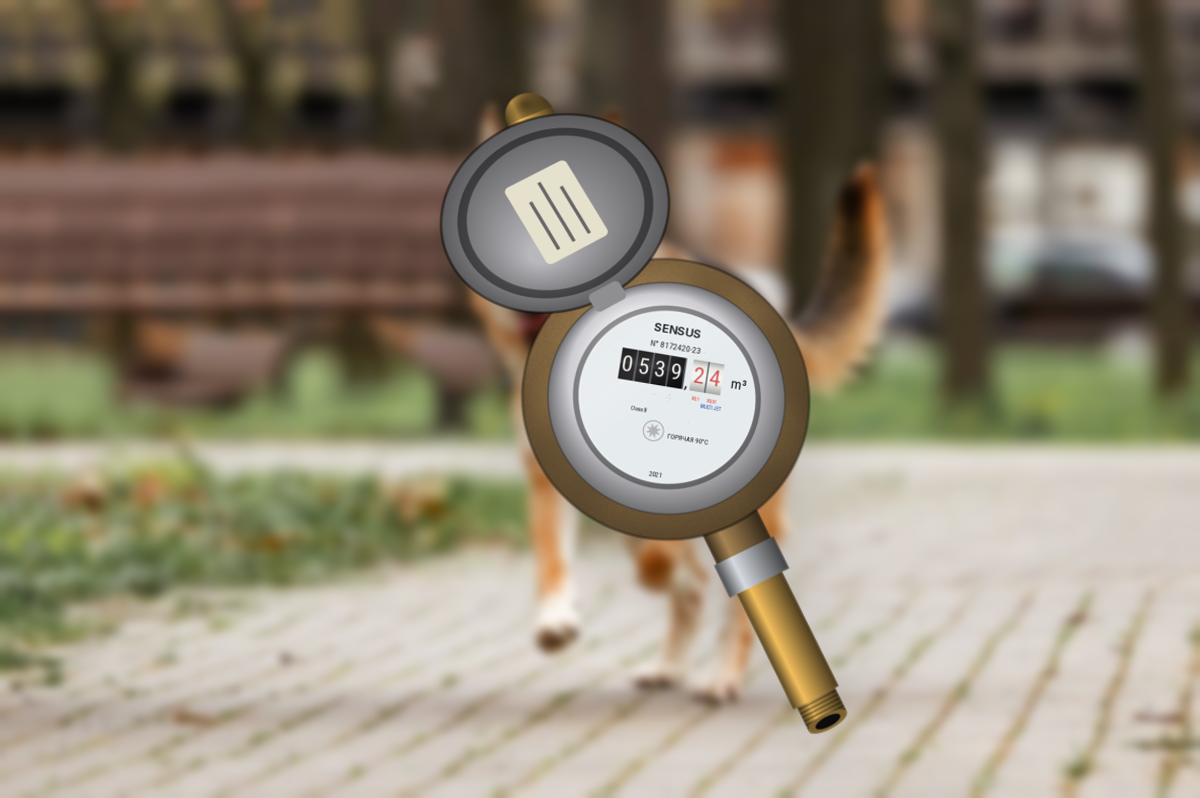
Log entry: 539.24; m³
